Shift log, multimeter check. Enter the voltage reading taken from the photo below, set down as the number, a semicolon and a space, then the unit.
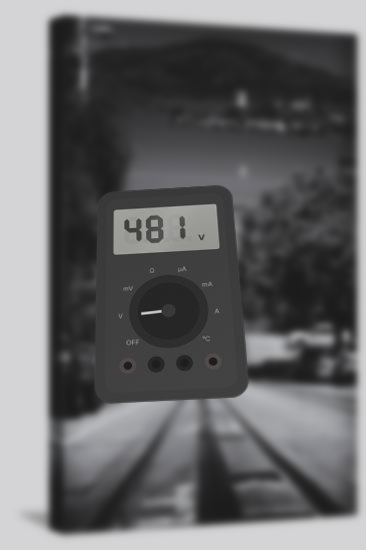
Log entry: 481; V
